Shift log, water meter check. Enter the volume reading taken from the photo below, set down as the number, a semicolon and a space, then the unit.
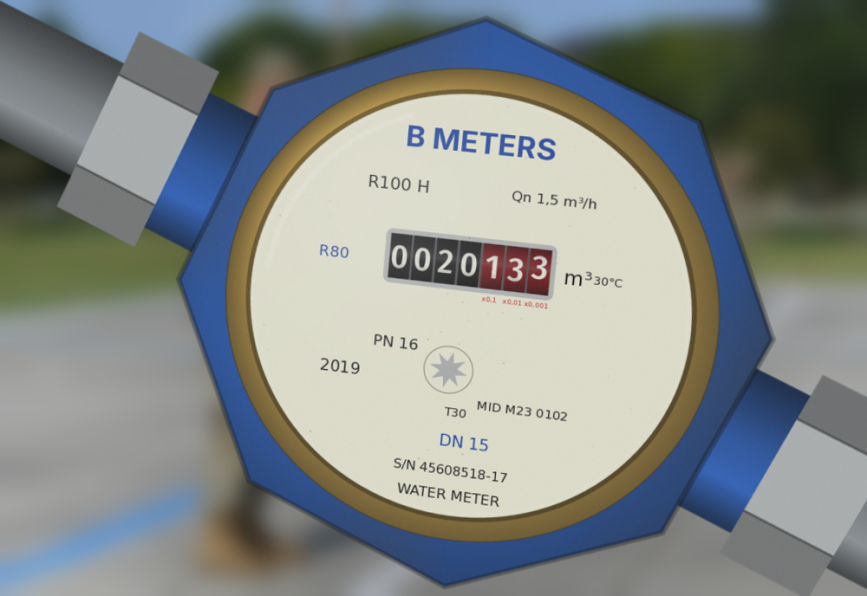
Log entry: 20.133; m³
